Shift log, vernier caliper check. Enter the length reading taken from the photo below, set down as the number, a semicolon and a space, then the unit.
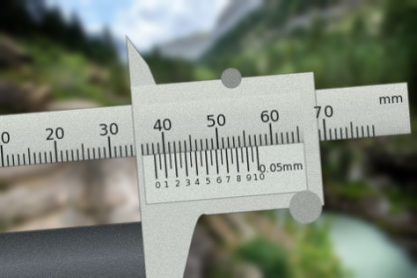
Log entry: 38.2; mm
